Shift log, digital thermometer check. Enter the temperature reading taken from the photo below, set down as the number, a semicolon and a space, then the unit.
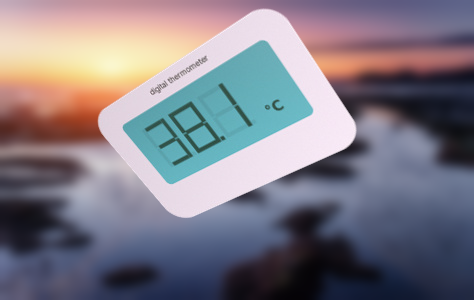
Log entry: 38.1; °C
